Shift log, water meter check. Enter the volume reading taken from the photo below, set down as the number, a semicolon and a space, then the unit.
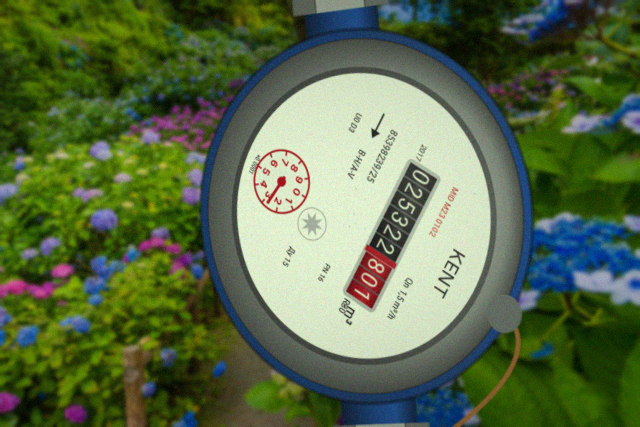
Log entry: 25322.8012; m³
